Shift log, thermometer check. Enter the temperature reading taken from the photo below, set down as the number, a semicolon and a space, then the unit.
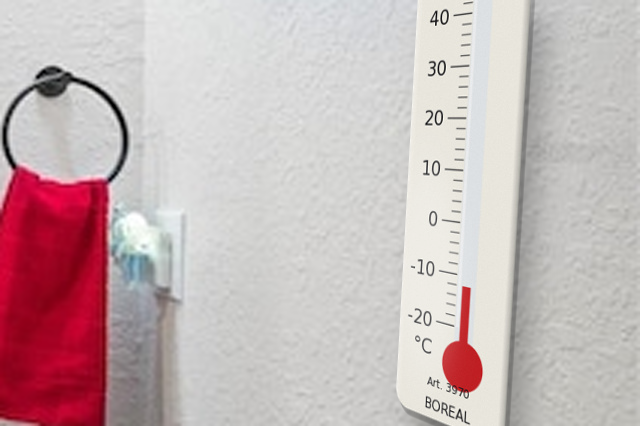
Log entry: -12; °C
